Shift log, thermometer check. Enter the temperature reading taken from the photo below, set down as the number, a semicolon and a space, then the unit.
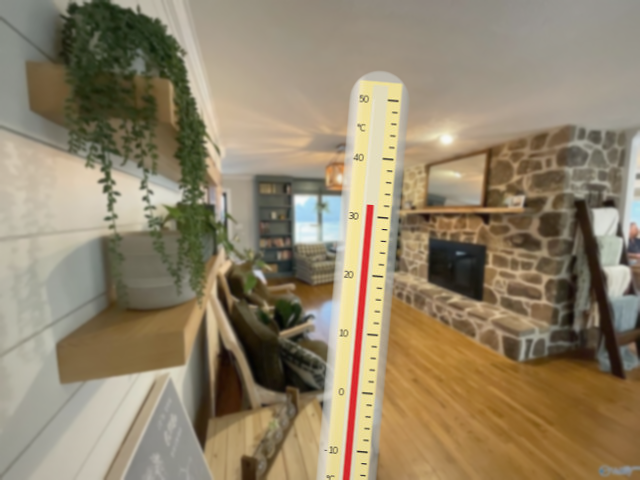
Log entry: 32; °C
